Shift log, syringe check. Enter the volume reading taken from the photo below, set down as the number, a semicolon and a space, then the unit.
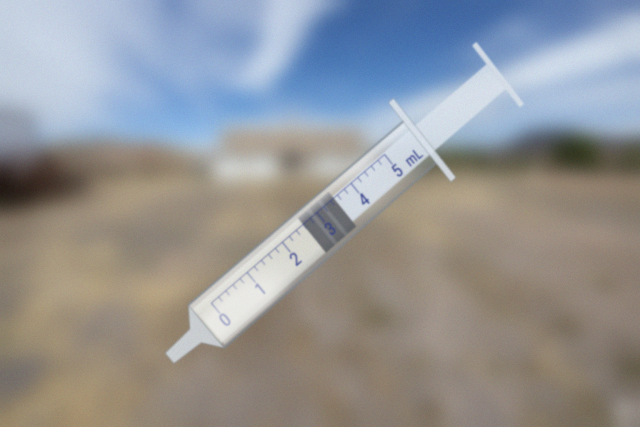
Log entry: 2.6; mL
